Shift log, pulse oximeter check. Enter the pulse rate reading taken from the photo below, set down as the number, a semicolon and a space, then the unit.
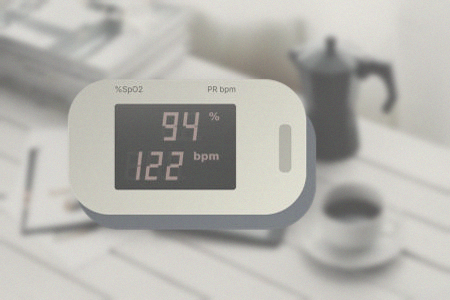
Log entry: 122; bpm
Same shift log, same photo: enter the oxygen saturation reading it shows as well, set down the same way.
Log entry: 94; %
